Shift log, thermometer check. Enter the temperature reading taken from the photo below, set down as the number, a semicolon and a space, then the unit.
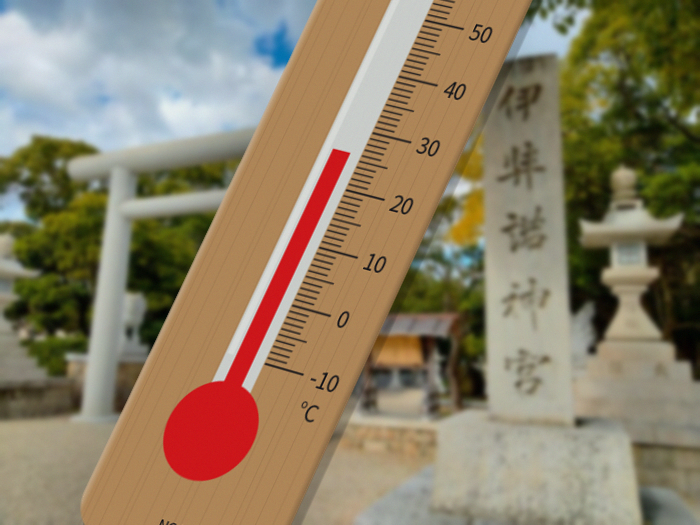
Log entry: 26; °C
